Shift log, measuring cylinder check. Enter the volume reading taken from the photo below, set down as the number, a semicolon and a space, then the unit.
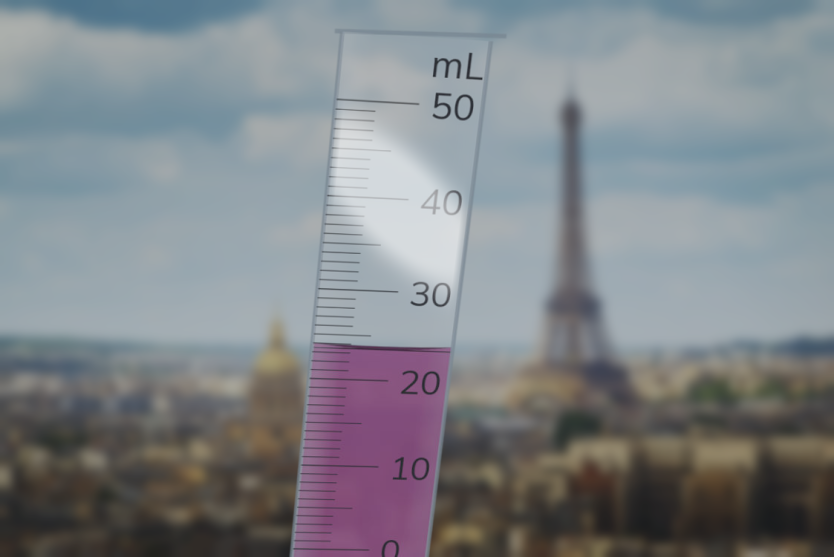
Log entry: 23.5; mL
